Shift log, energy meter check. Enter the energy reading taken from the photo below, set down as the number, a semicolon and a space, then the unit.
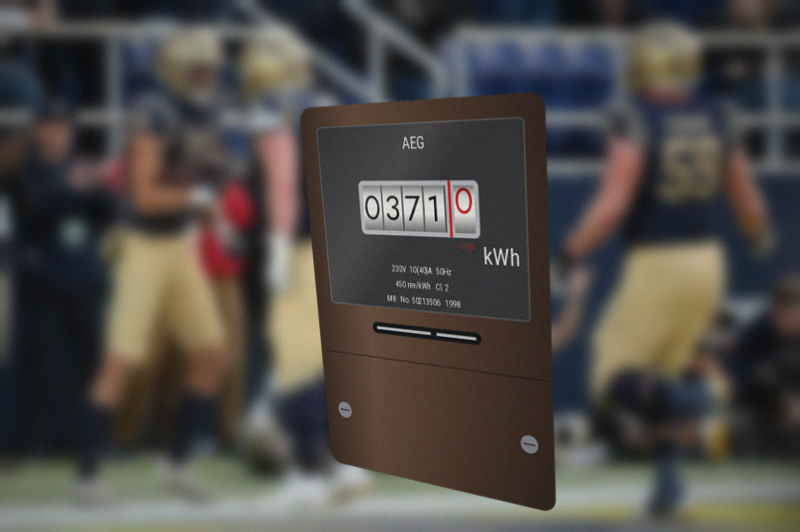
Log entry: 371.0; kWh
